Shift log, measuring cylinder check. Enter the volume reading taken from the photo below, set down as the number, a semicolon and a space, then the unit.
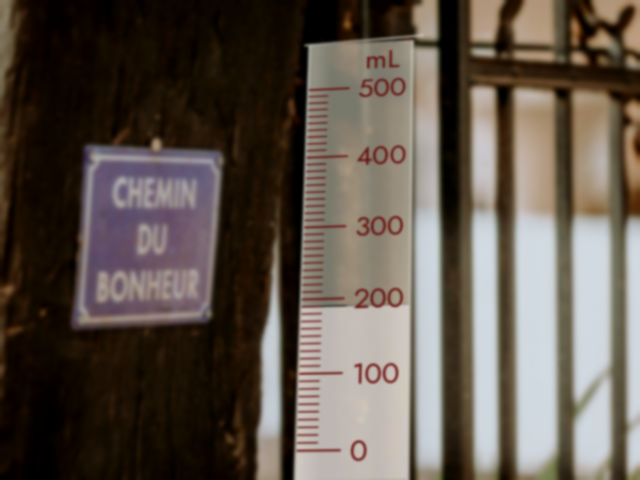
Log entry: 190; mL
